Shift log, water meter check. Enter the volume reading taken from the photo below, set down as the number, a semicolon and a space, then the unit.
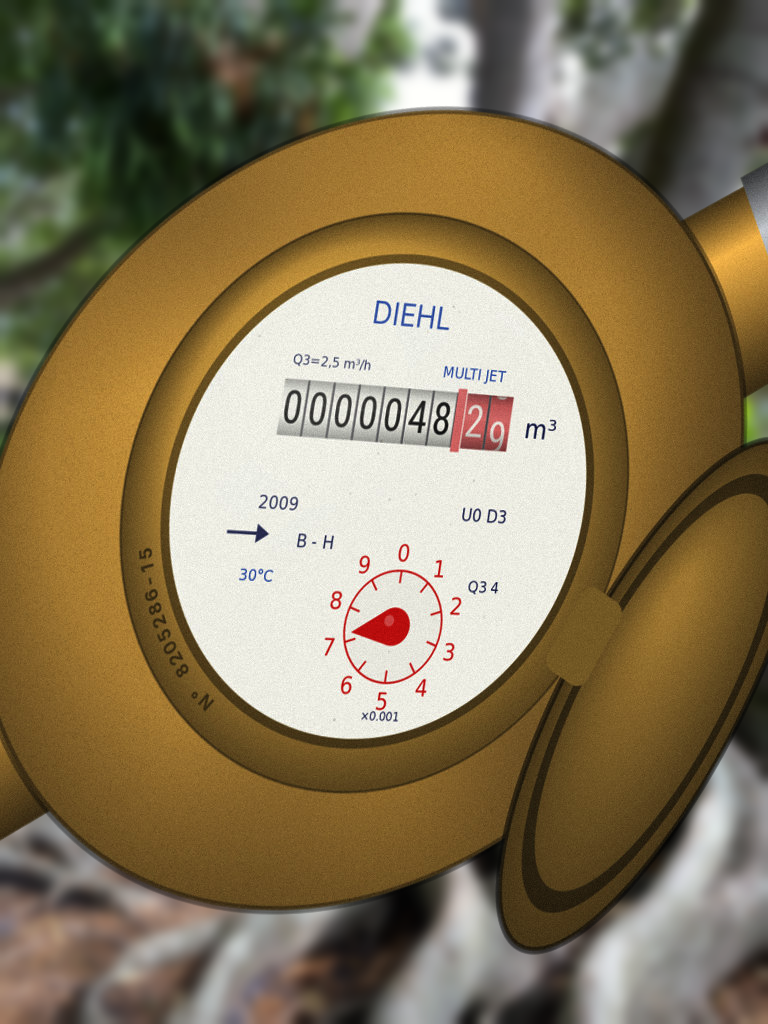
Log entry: 48.287; m³
